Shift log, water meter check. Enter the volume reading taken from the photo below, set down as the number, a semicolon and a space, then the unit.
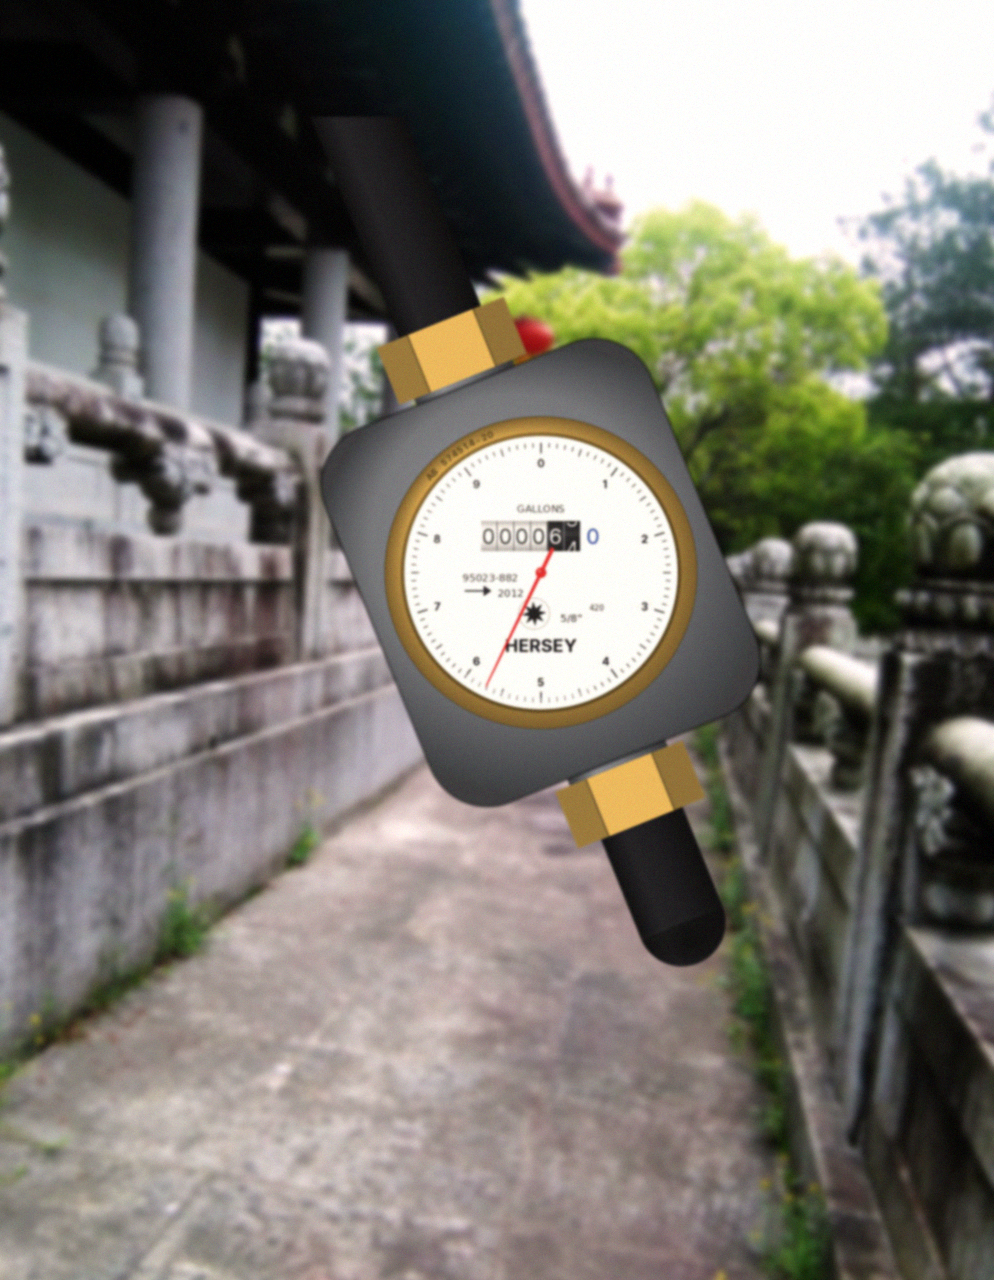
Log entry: 635.7; gal
